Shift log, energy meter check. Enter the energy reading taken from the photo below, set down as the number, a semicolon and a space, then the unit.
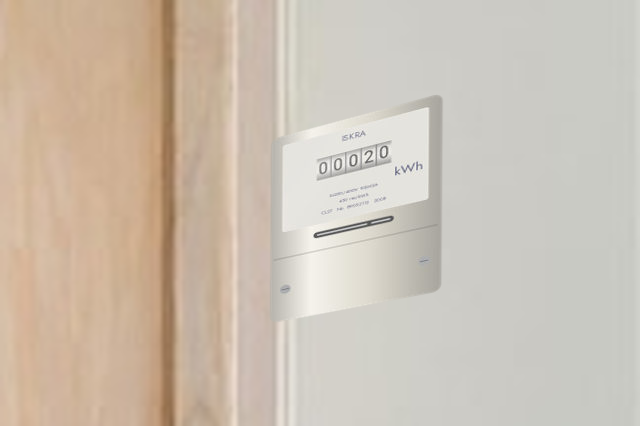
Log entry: 20; kWh
